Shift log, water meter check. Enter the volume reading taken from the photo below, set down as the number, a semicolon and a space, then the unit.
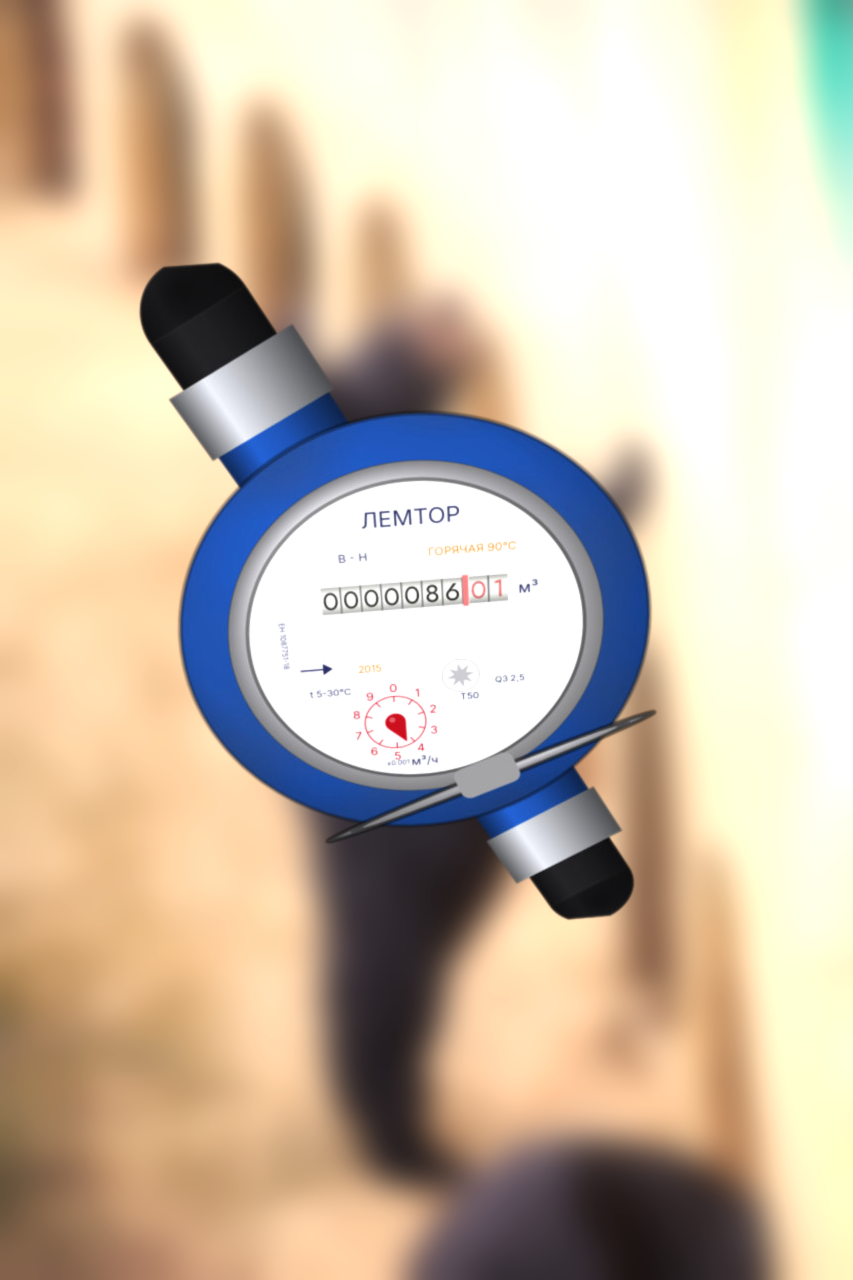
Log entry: 86.014; m³
